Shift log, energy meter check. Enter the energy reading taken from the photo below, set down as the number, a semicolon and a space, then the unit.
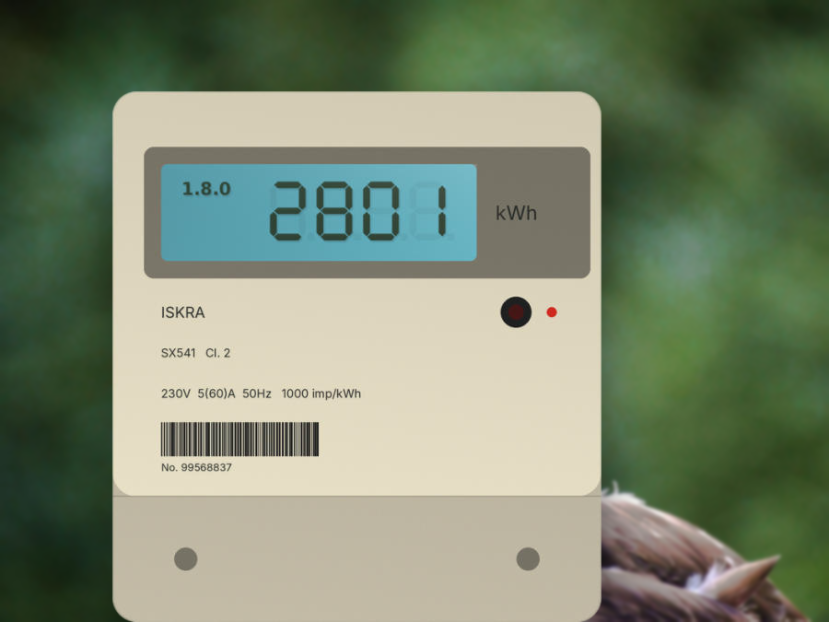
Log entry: 2801; kWh
